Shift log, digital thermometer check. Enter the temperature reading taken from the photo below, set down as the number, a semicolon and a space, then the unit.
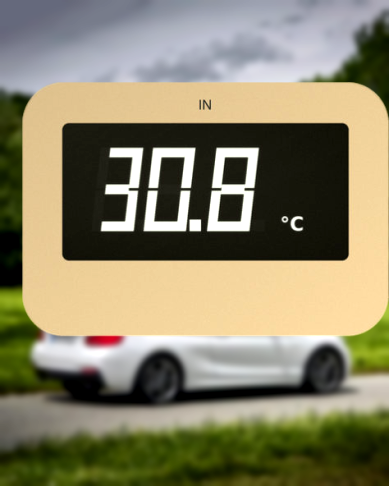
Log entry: 30.8; °C
